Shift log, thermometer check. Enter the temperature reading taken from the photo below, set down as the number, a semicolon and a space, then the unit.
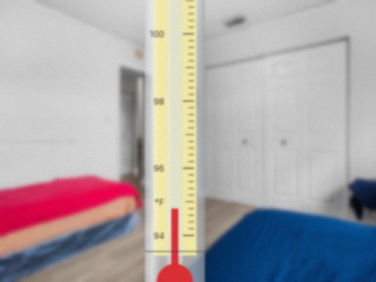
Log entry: 94.8; °F
